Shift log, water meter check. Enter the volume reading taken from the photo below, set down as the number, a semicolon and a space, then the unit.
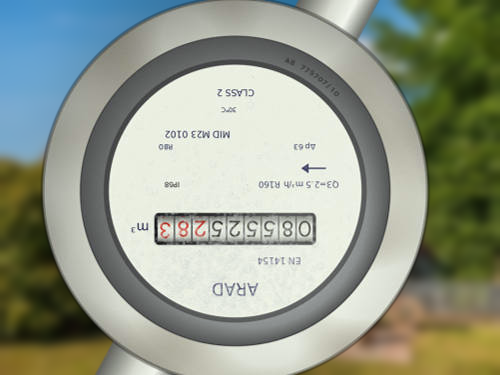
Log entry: 85525.283; m³
